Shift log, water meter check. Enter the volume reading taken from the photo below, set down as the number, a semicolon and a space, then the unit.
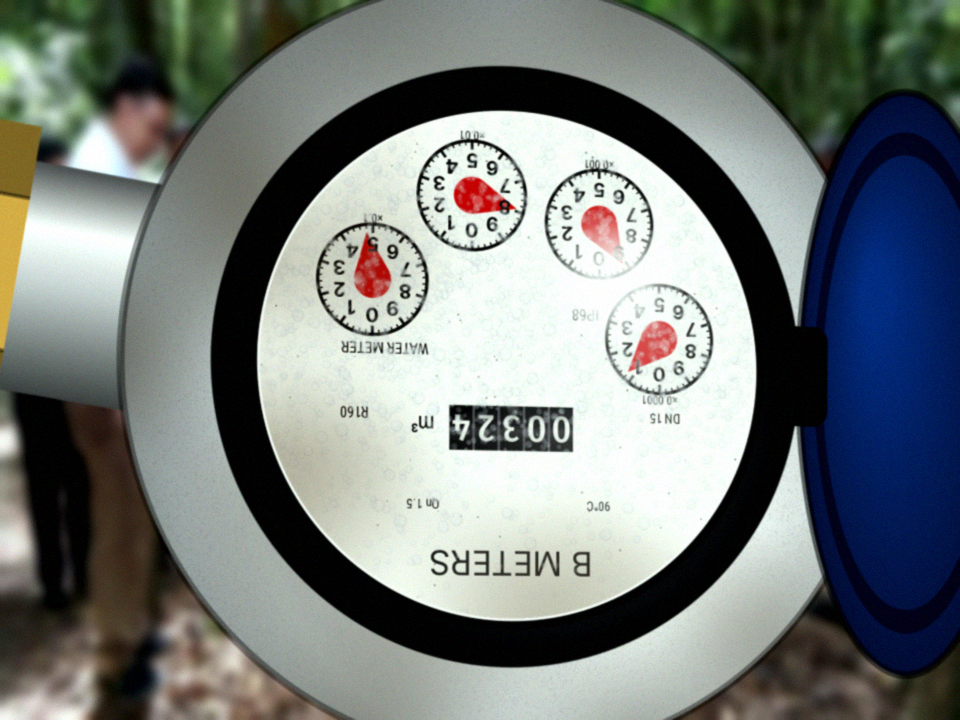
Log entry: 324.4791; m³
